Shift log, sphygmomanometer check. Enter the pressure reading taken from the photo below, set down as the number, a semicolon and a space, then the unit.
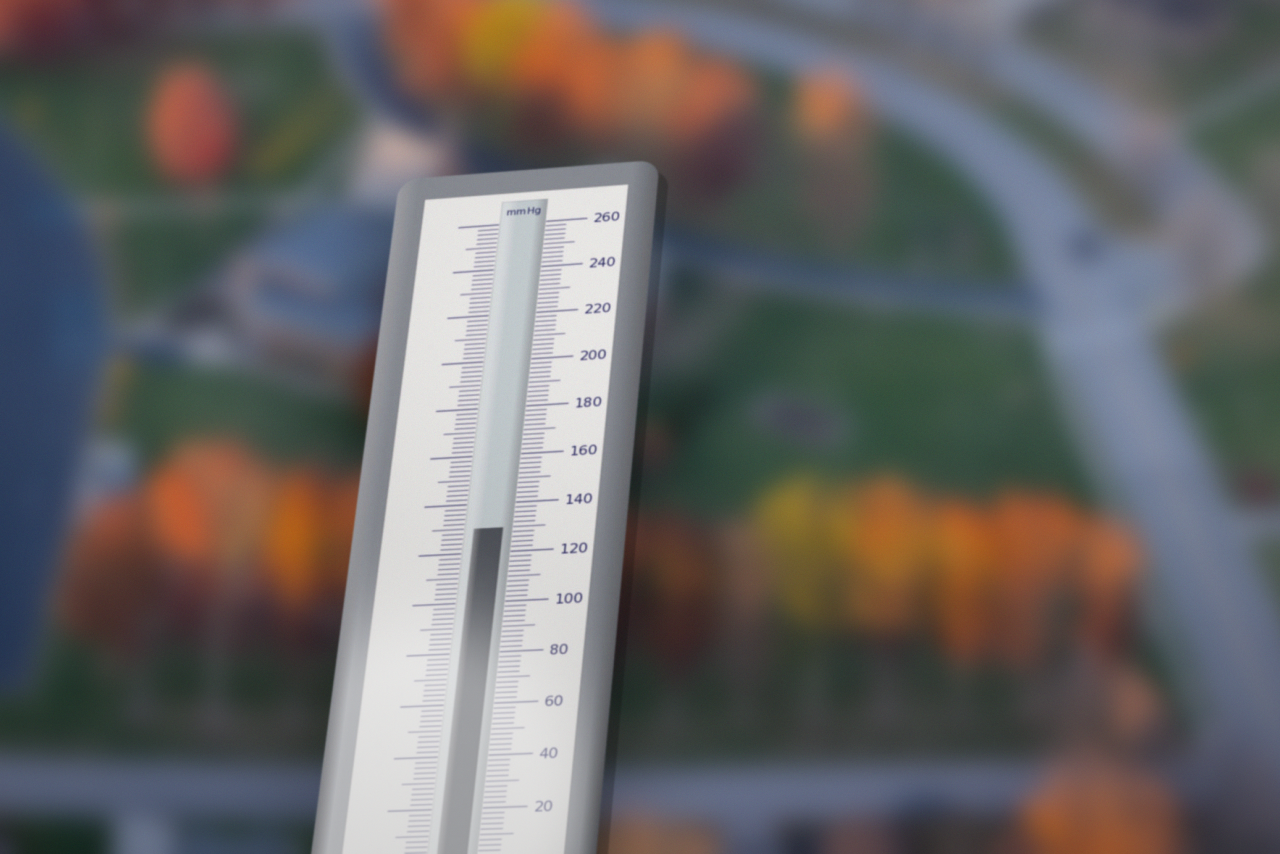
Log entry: 130; mmHg
